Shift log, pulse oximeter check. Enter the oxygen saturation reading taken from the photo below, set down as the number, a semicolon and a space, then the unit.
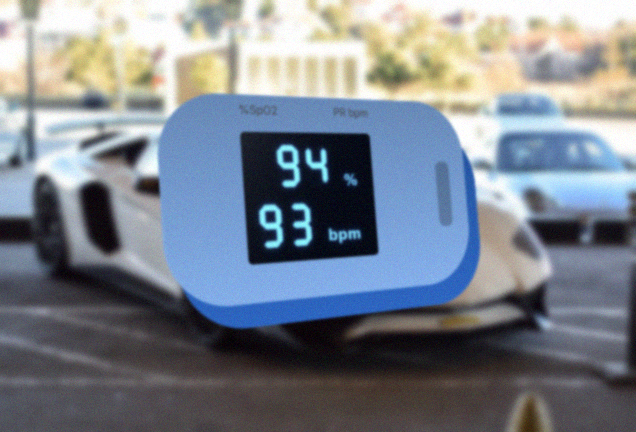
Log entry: 94; %
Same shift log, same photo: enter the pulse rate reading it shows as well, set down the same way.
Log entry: 93; bpm
